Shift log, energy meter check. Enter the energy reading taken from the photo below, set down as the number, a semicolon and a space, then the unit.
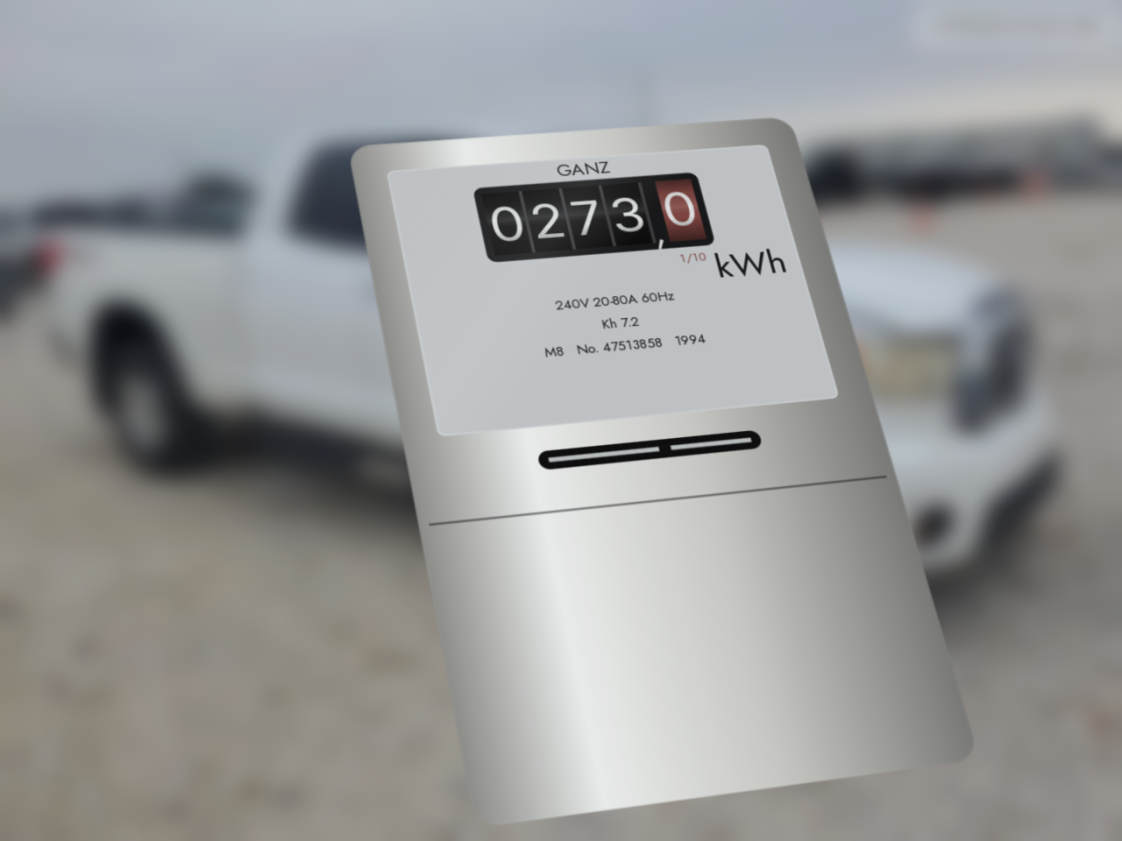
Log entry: 273.0; kWh
